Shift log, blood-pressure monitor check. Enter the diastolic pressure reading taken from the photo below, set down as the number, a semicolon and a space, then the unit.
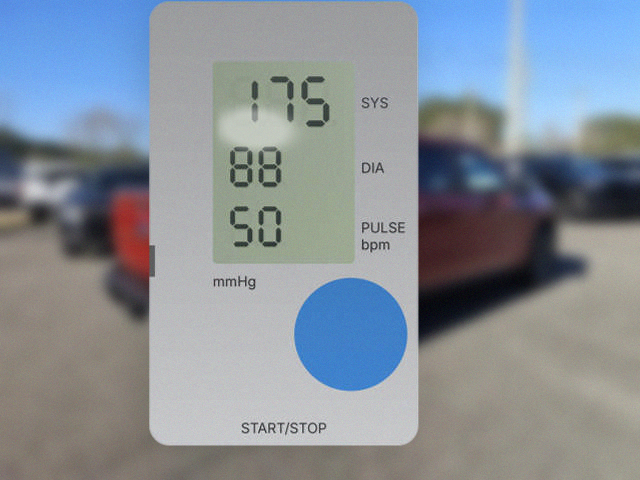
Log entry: 88; mmHg
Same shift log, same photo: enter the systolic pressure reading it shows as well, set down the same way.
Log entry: 175; mmHg
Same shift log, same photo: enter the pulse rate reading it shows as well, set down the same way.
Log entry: 50; bpm
